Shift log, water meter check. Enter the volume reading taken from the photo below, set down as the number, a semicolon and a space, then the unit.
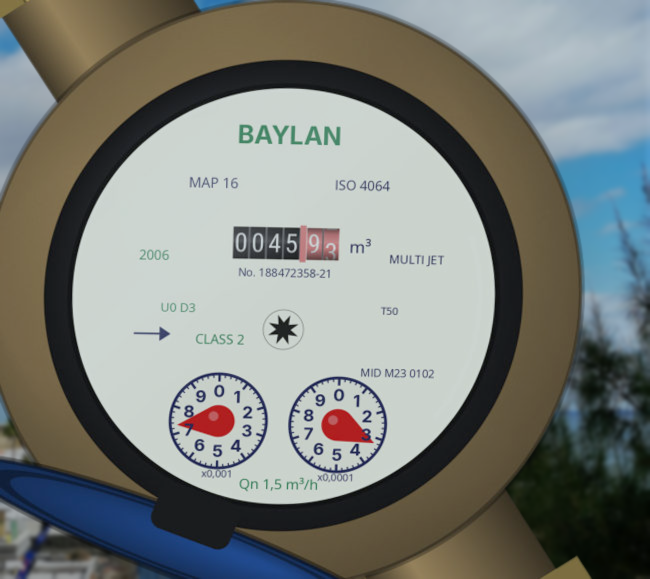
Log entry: 45.9273; m³
